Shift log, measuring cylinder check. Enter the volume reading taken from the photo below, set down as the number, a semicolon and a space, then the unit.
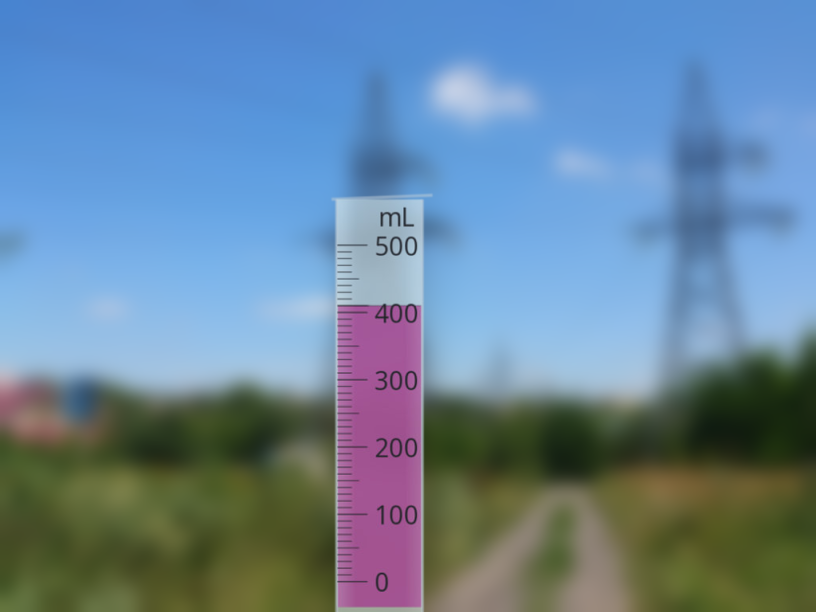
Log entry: 410; mL
